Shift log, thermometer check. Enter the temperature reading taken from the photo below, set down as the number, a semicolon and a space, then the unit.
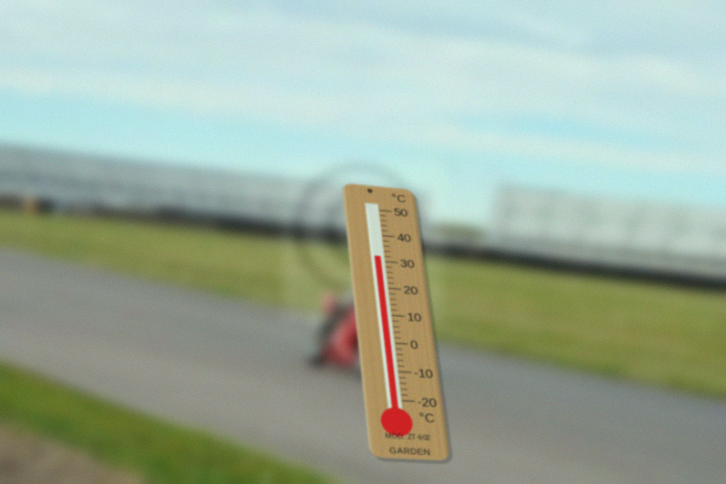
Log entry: 32; °C
